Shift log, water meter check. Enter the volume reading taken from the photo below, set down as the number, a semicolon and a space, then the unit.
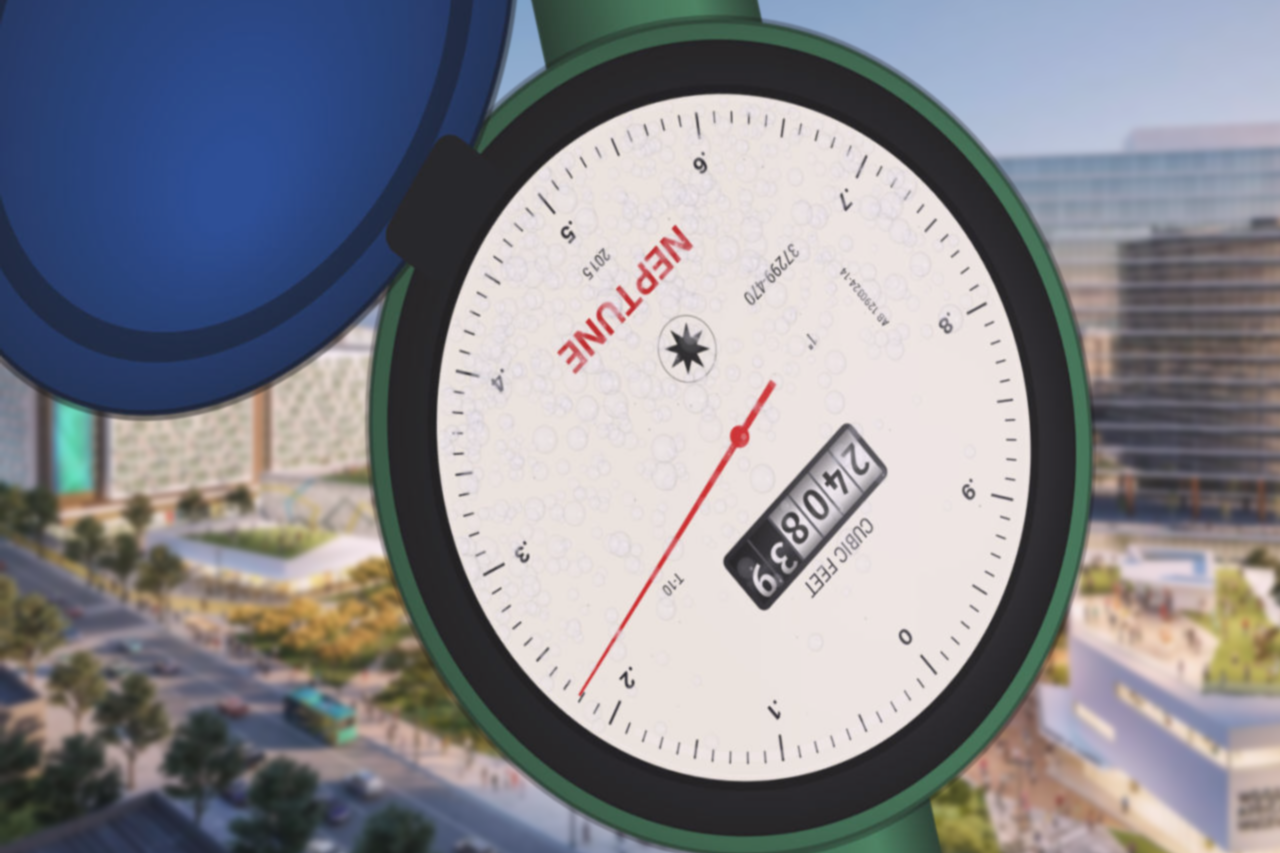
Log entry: 240839.22; ft³
